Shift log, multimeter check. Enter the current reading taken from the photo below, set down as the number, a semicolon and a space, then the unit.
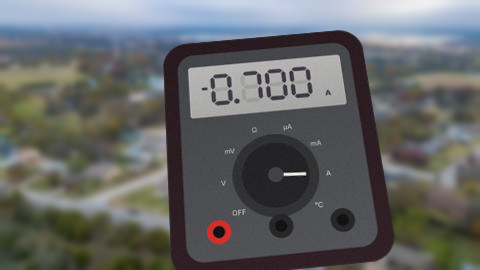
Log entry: -0.700; A
